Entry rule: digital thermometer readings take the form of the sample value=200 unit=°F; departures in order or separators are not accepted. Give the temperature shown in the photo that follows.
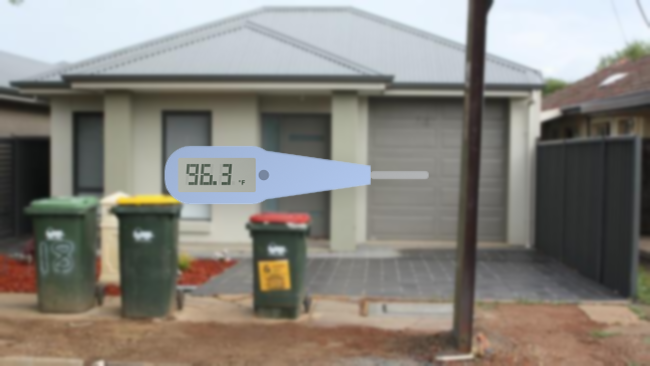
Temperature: value=96.3 unit=°F
